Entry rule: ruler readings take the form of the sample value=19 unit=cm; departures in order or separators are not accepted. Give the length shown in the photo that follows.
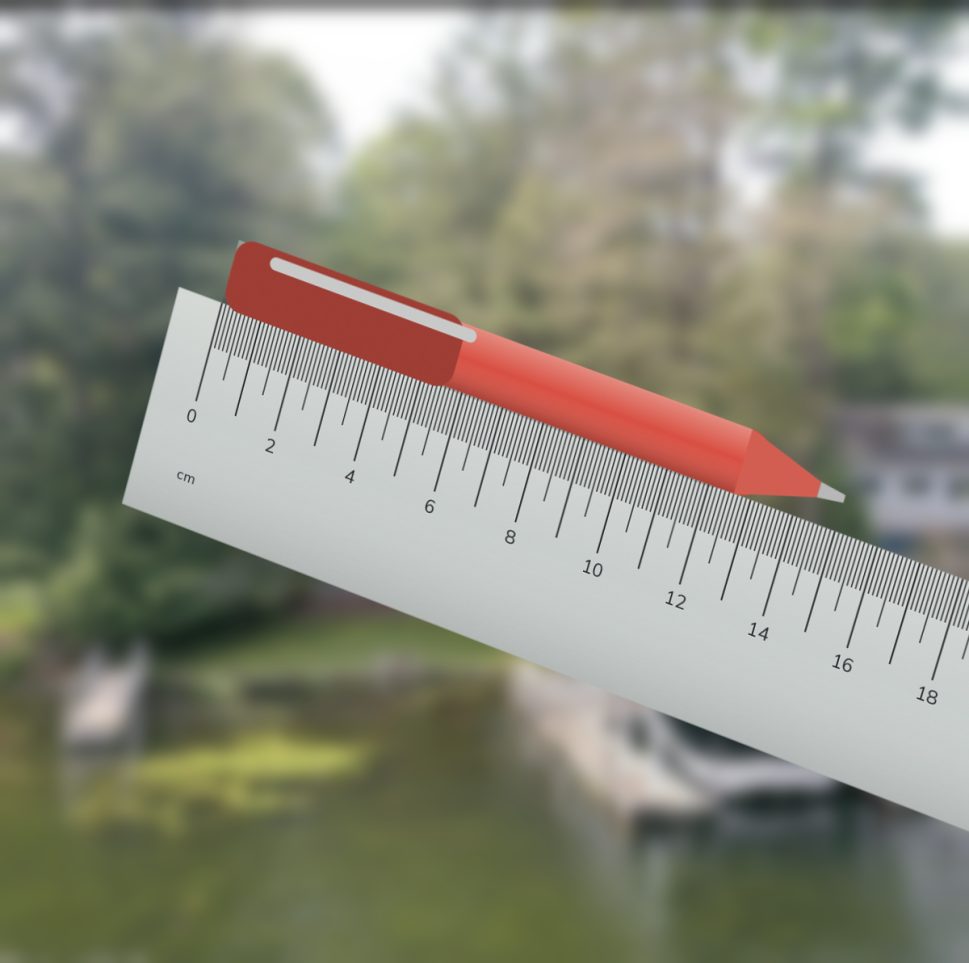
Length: value=15 unit=cm
